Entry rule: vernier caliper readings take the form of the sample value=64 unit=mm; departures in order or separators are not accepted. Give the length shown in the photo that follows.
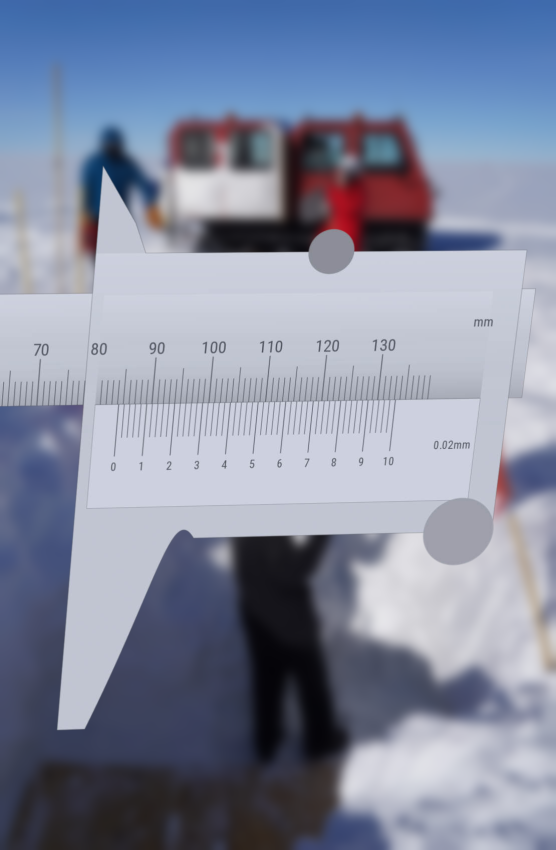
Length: value=84.2 unit=mm
